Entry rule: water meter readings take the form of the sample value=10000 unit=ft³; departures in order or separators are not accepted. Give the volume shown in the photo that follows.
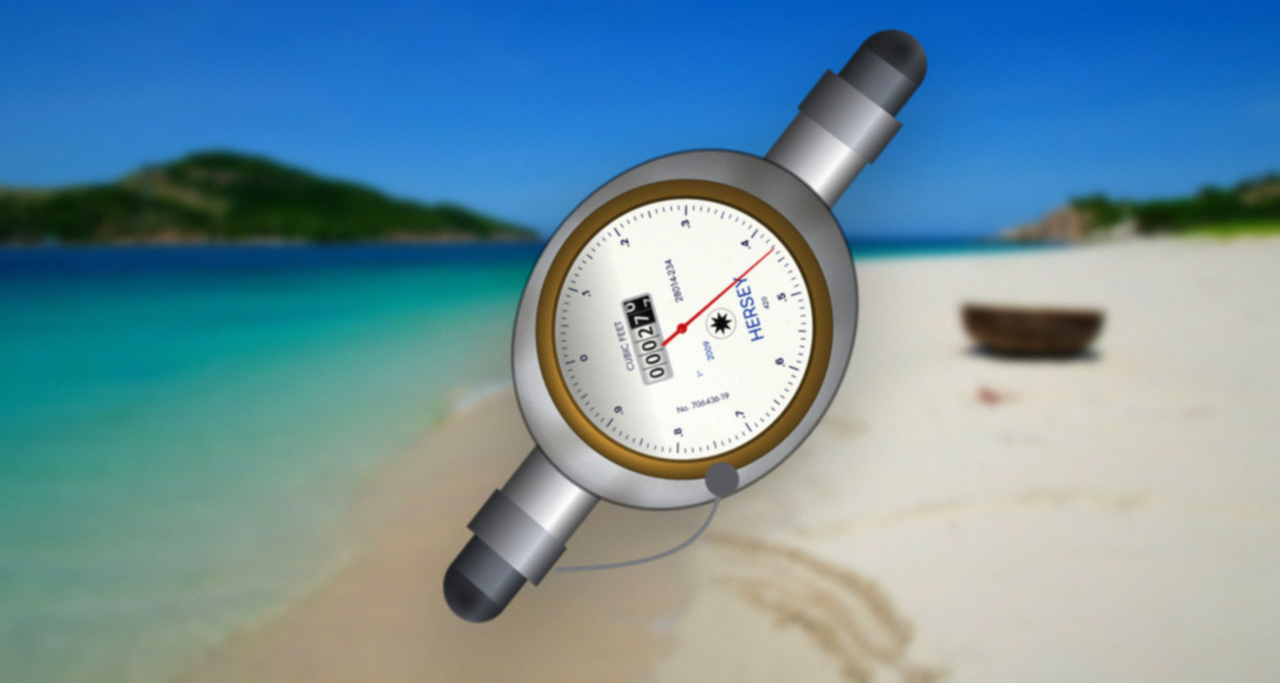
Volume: value=276.43 unit=ft³
